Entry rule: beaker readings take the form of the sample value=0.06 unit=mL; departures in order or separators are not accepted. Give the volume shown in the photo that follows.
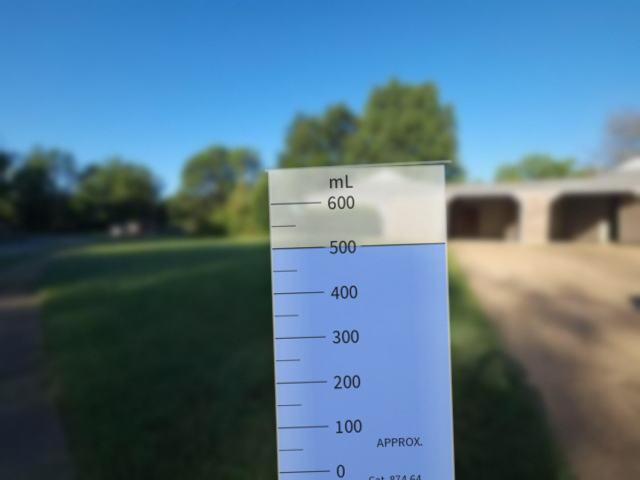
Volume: value=500 unit=mL
